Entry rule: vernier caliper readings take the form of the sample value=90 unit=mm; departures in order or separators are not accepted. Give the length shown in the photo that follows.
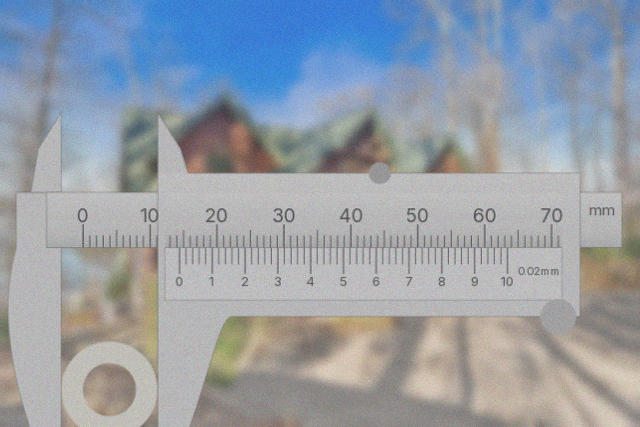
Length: value=14.4 unit=mm
